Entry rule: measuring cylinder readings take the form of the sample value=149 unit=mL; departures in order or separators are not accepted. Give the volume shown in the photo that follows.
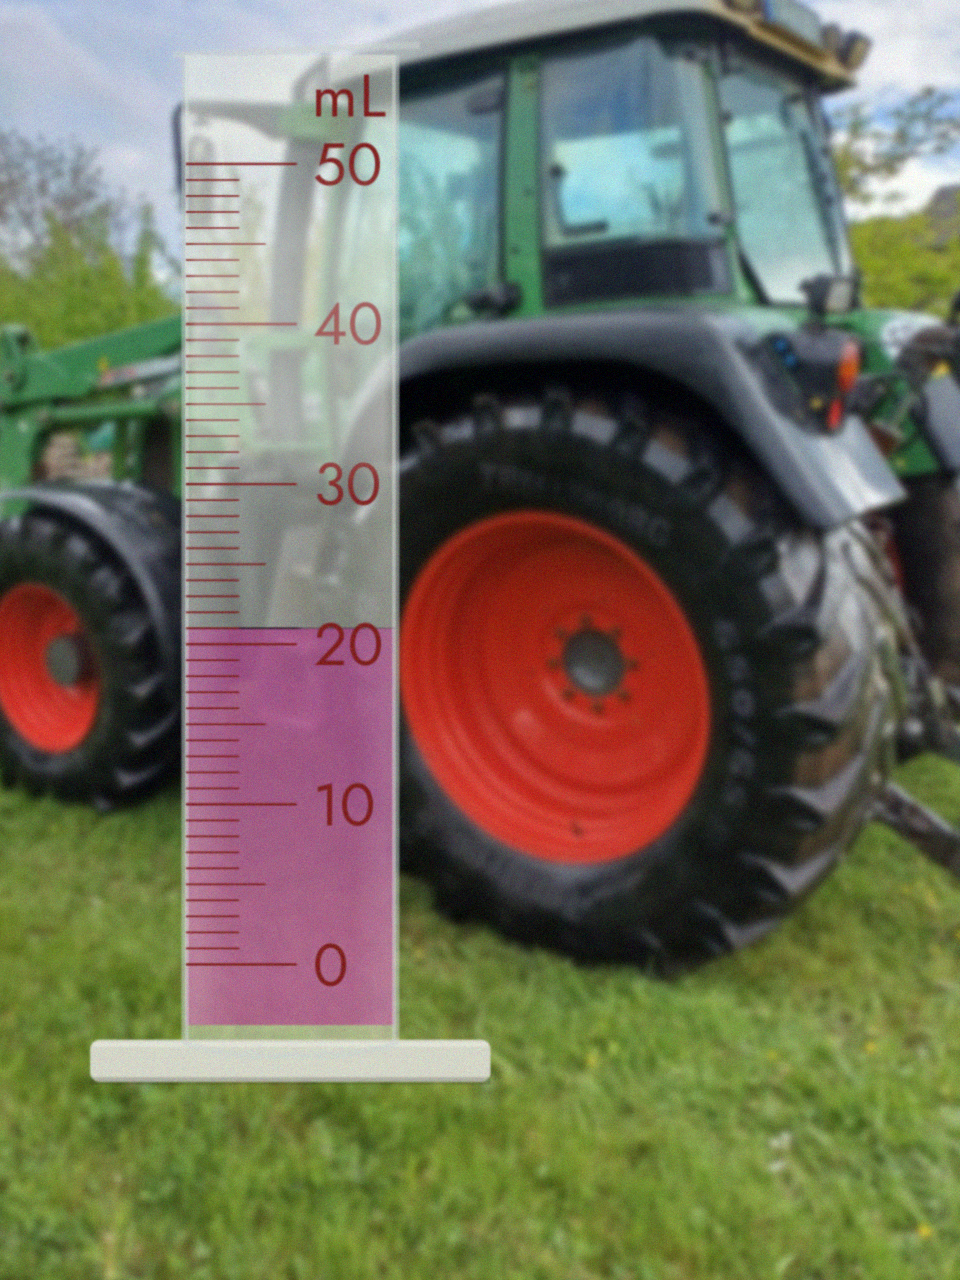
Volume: value=21 unit=mL
